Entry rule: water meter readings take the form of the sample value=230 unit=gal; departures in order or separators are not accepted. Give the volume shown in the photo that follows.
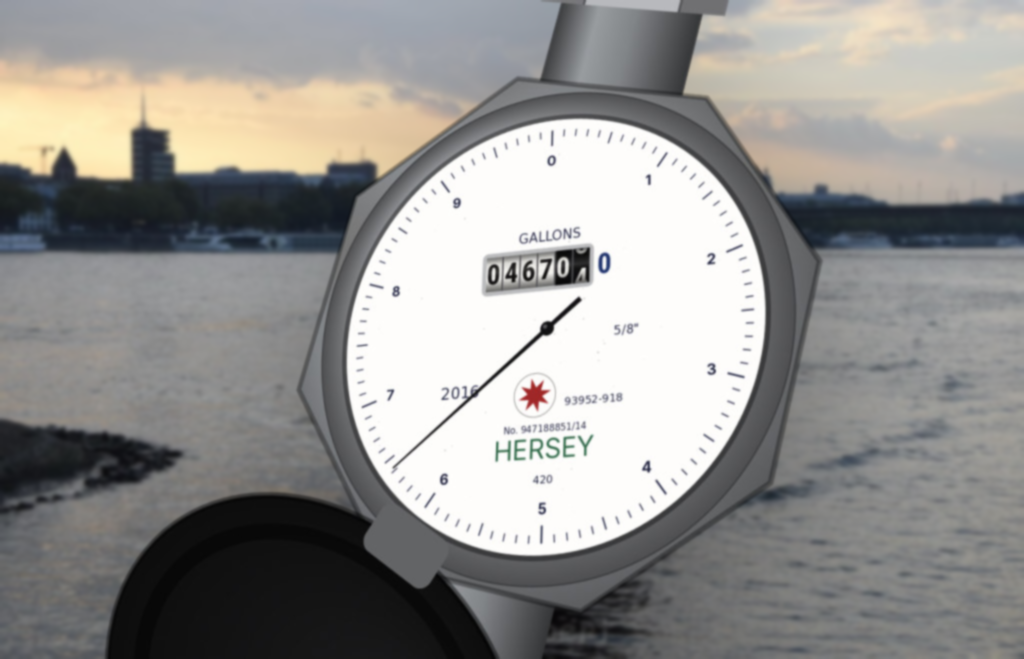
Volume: value=467036.4 unit=gal
